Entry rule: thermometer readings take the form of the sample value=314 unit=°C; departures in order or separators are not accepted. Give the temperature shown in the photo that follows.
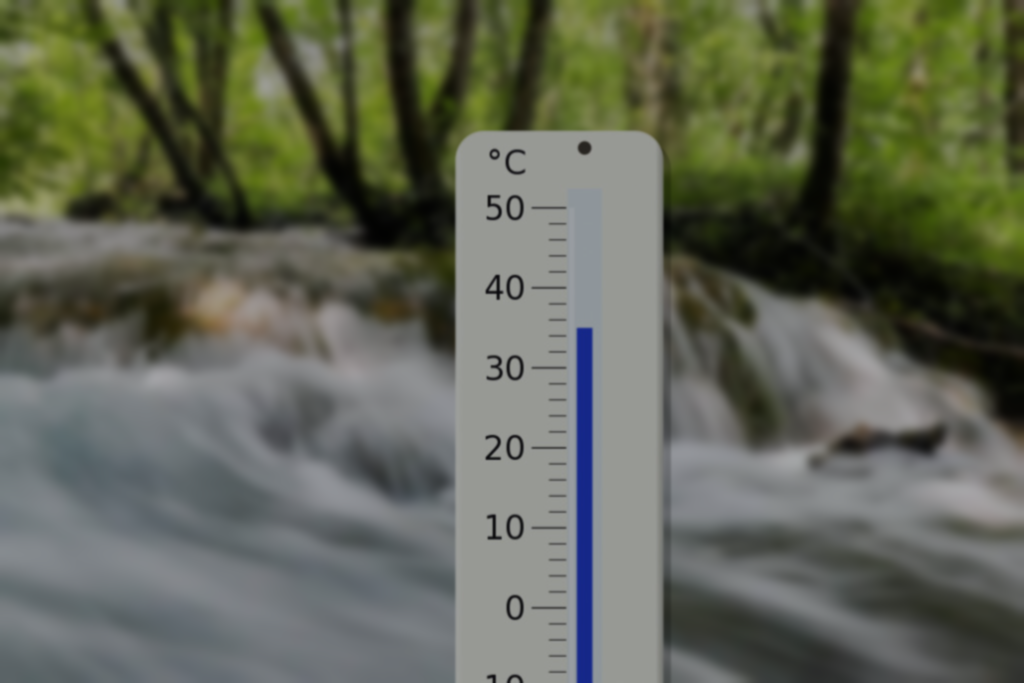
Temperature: value=35 unit=°C
